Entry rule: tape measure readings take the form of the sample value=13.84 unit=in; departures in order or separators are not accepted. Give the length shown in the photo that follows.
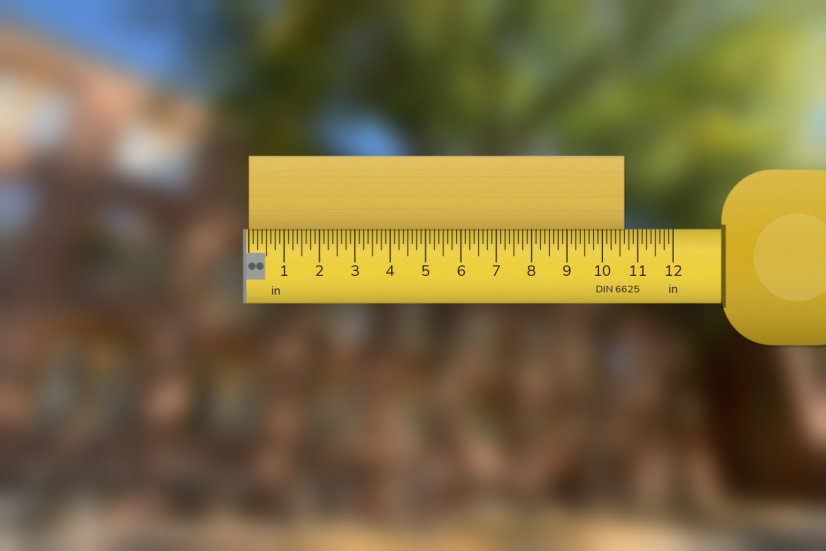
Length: value=10.625 unit=in
